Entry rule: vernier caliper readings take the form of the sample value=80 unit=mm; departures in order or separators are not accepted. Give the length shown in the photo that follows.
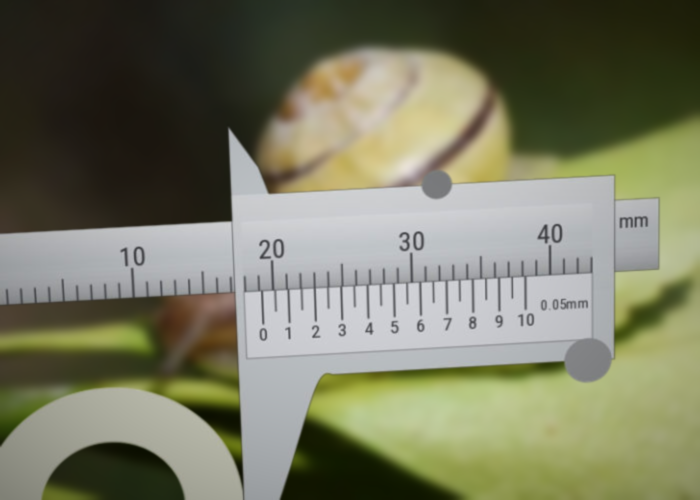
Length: value=19.2 unit=mm
